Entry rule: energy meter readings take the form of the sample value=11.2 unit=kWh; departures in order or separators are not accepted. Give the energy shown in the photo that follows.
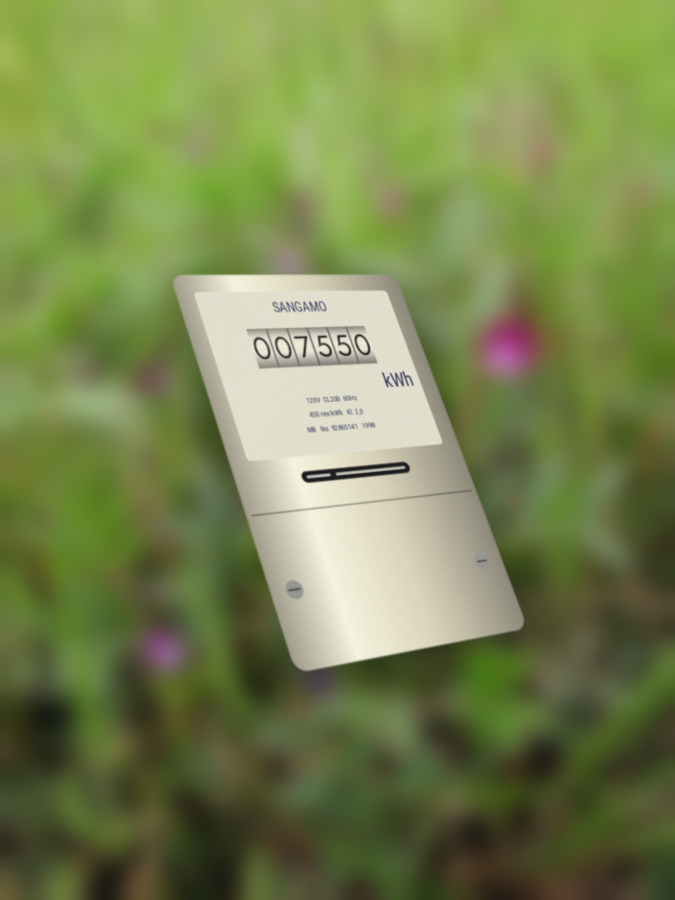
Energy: value=7550 unit=kWh
